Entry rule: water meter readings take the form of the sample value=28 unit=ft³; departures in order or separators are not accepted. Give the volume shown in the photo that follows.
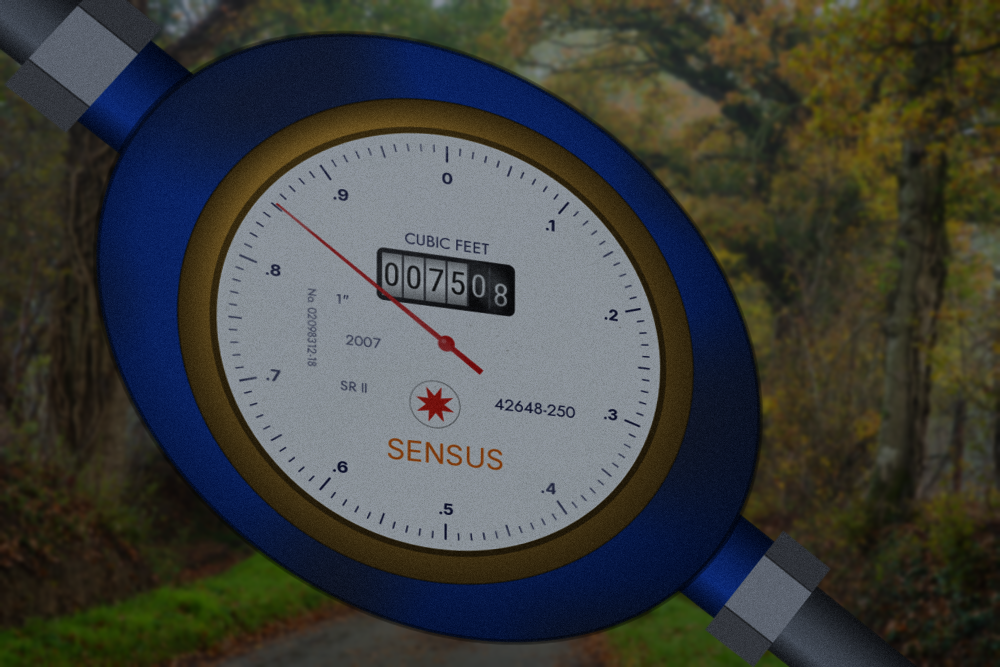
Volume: value=7507.85 unit=ft³
